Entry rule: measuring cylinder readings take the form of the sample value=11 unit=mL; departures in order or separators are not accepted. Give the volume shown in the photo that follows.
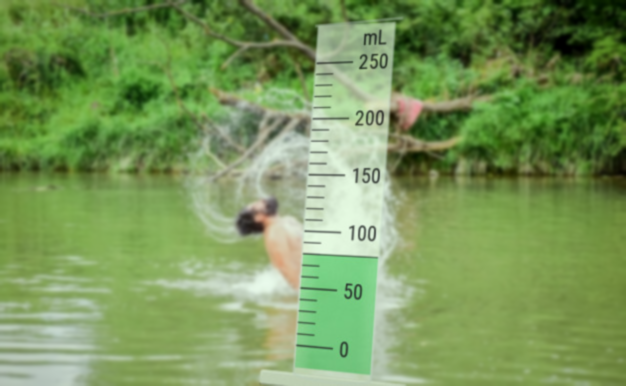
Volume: value=80 unit=mL
